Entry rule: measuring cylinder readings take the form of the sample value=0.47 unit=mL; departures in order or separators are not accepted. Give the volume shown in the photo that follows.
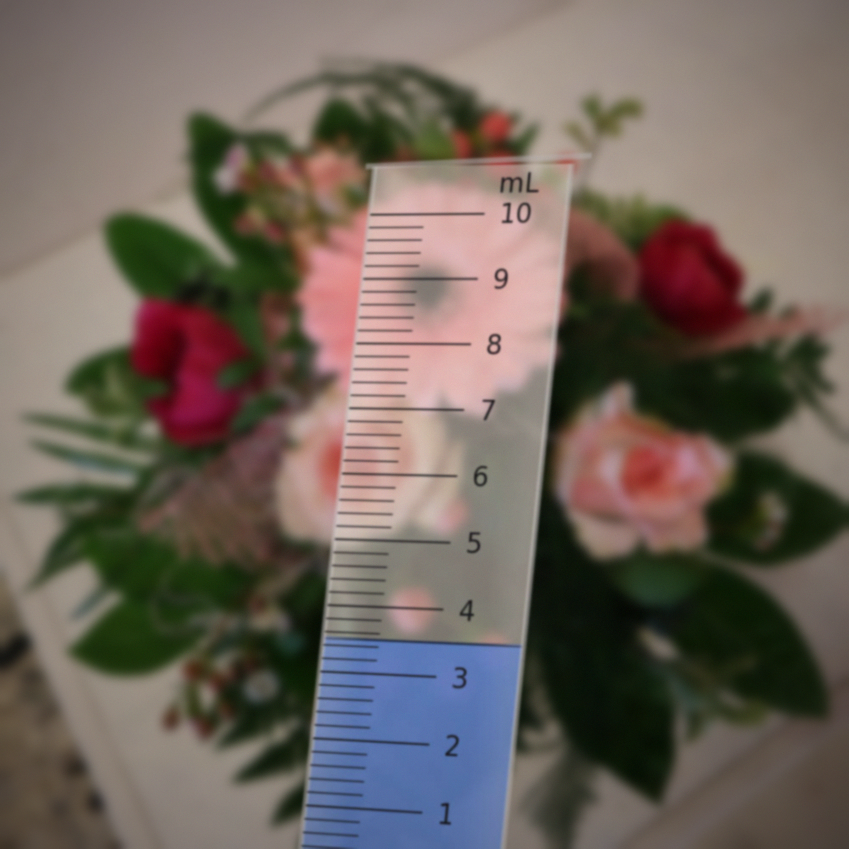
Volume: value=3.5 unit=mL
